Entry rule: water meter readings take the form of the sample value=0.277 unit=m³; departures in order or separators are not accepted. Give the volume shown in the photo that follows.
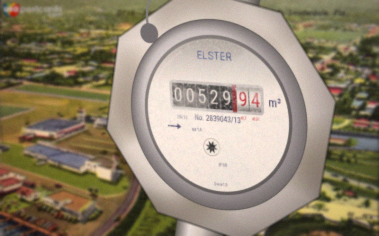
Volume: value=529.94 unit=m³
